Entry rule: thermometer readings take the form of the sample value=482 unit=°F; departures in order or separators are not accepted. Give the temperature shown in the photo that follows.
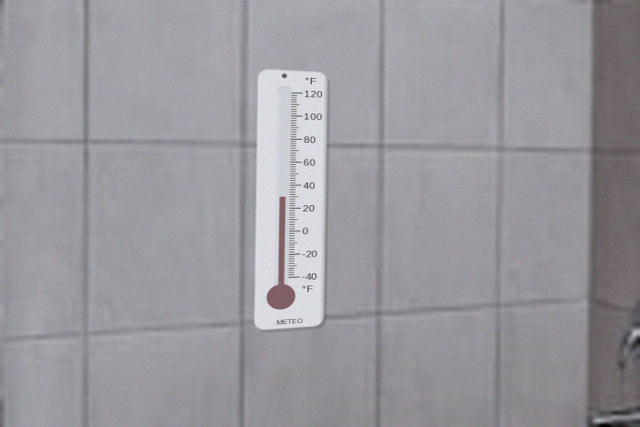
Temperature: value=30 unit=°F
